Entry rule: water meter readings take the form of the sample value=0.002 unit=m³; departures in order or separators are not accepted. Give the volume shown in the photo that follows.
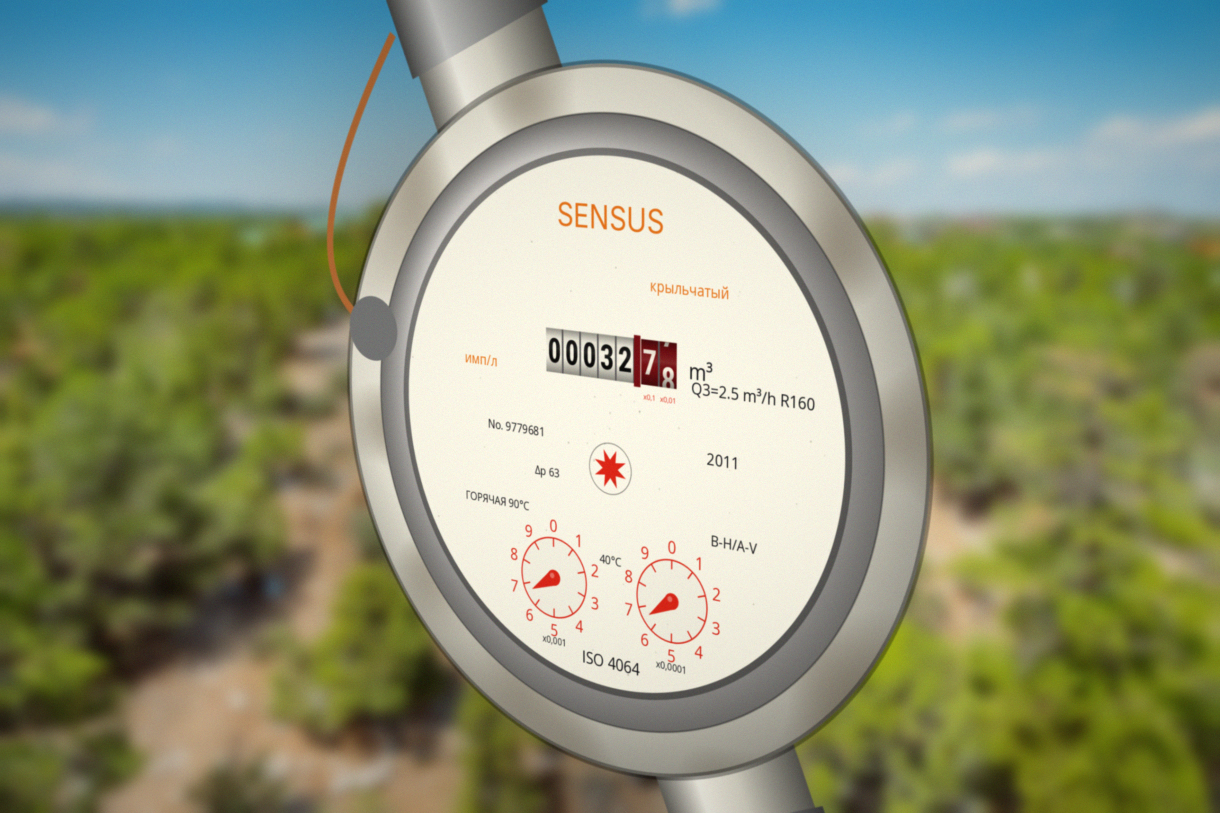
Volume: value=32.7766 unit=m³
